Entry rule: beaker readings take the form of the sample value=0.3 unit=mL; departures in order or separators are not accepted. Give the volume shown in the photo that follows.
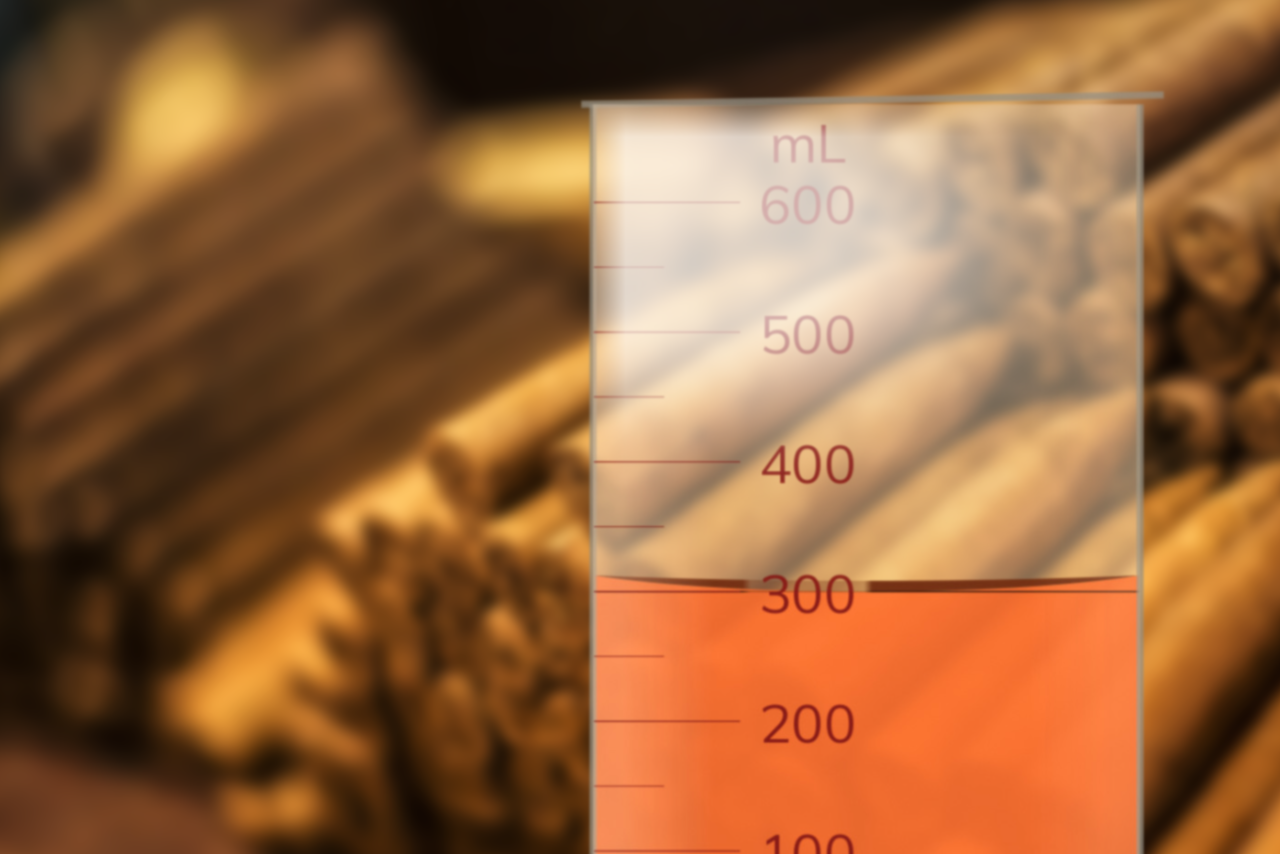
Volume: value=300 unit=mL
